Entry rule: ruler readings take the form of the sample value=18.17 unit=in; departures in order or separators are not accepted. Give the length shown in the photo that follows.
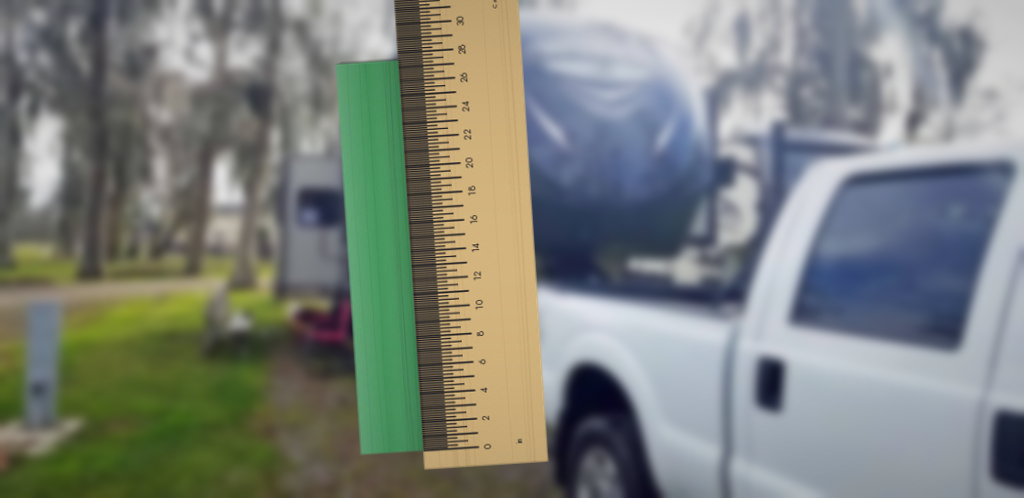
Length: value=27.5 unit=in
